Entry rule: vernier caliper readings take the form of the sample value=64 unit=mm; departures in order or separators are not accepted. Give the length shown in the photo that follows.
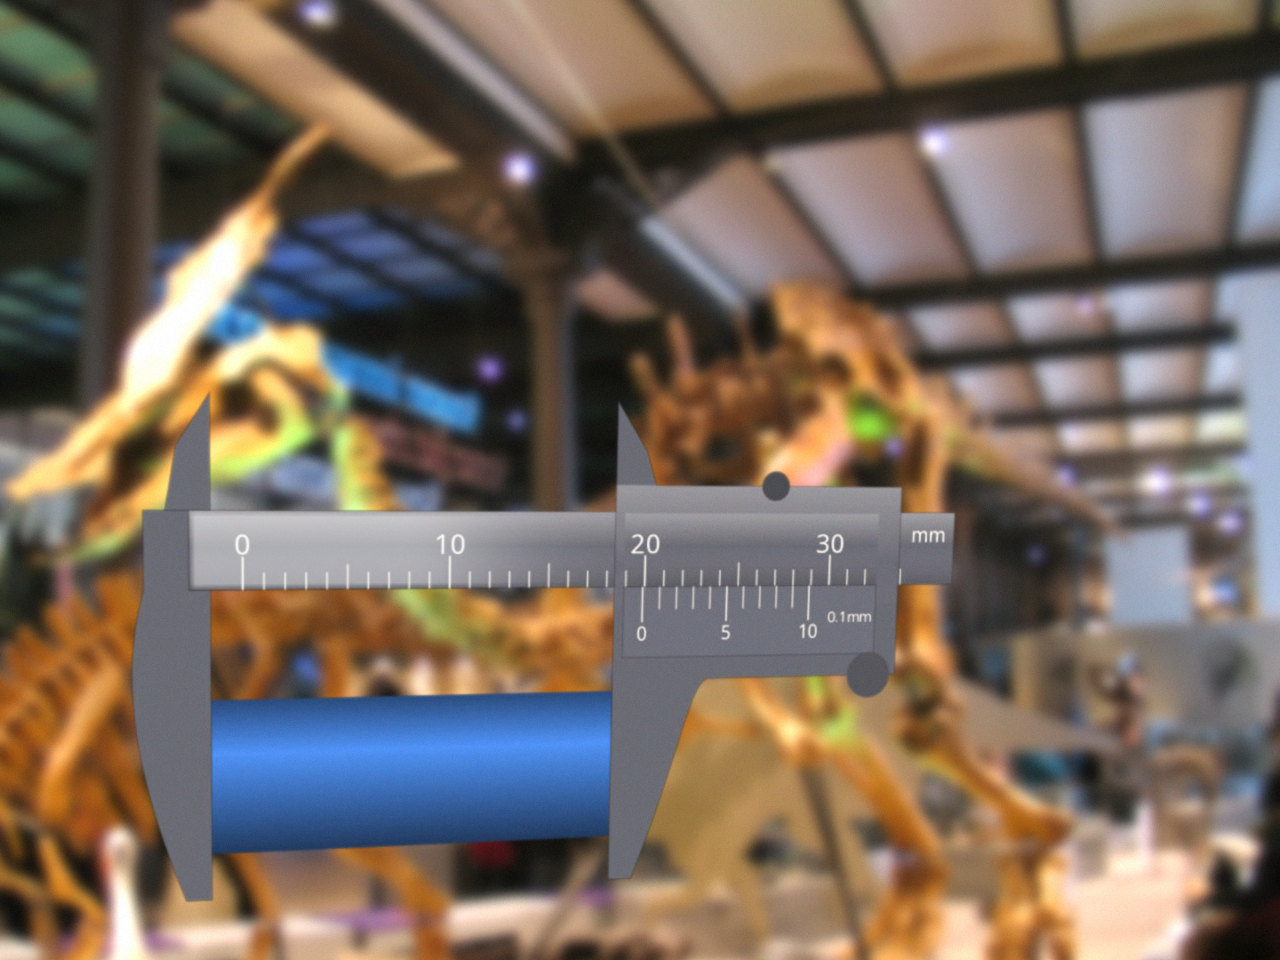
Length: value=19.9 unit=mm
